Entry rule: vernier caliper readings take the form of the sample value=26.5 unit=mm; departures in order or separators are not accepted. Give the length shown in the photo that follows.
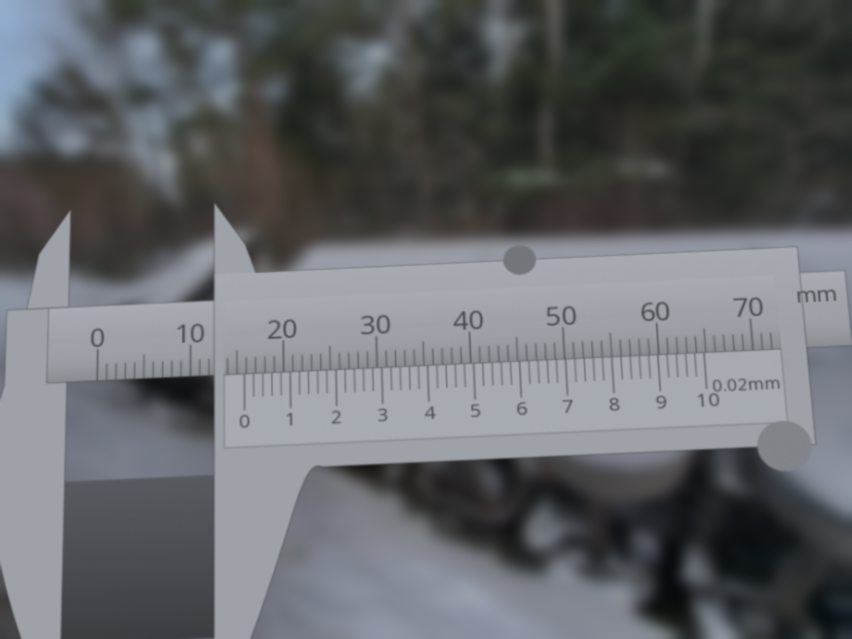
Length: value=15.8 unit=mm
